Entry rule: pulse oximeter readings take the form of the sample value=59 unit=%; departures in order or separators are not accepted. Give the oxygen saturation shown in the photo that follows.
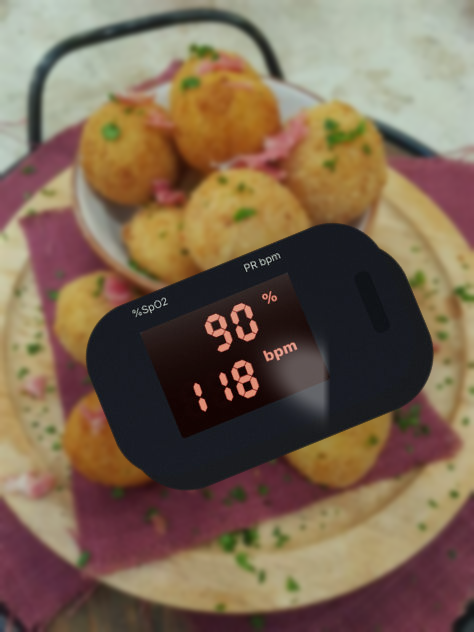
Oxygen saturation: value=90 unit=%
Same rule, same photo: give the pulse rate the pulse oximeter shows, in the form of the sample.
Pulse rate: value=118 unit=bpm
